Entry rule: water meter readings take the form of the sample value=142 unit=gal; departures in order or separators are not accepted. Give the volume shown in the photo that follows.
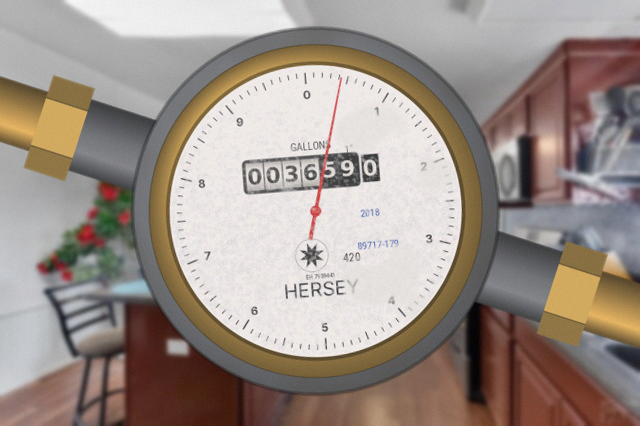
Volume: value=36590.4 unit=gal
